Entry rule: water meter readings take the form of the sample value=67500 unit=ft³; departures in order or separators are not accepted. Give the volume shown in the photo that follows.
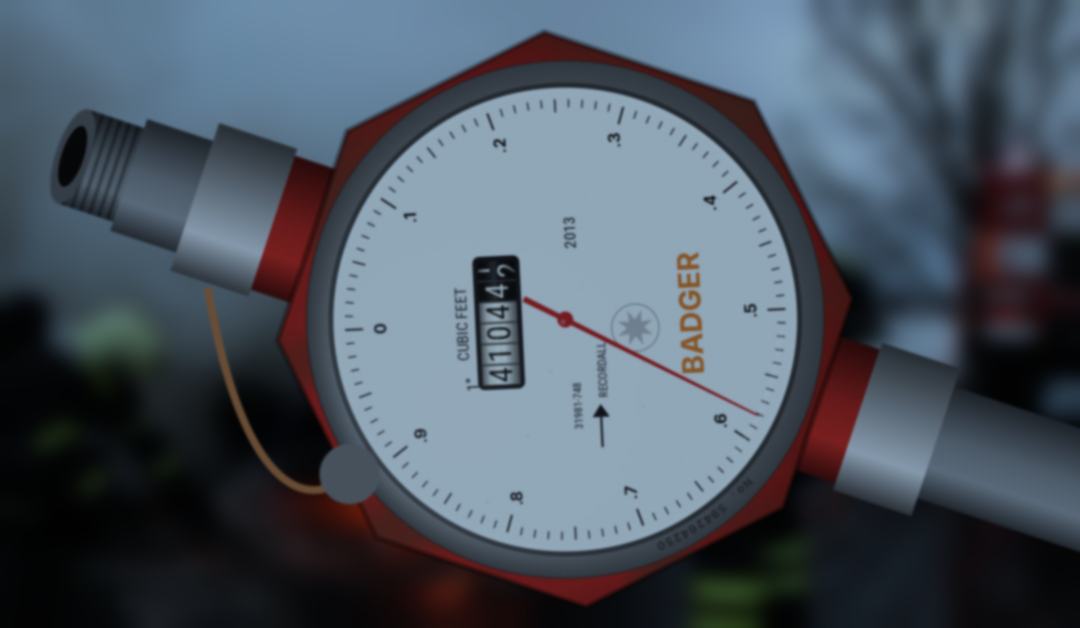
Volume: value=410441.58 unit=ft³
